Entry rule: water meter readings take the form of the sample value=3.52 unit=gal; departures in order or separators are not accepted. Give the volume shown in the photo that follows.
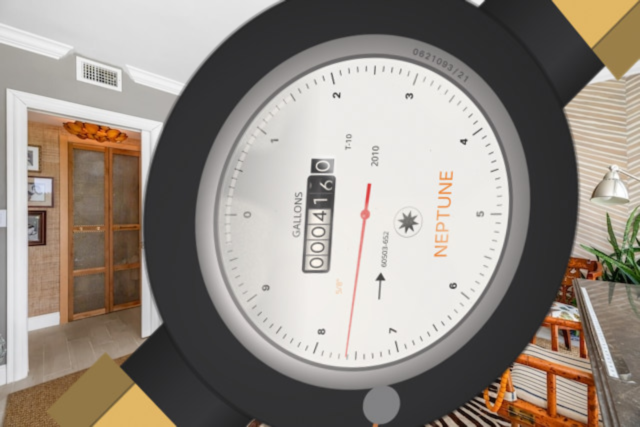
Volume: value=4157.6 unit=gal
